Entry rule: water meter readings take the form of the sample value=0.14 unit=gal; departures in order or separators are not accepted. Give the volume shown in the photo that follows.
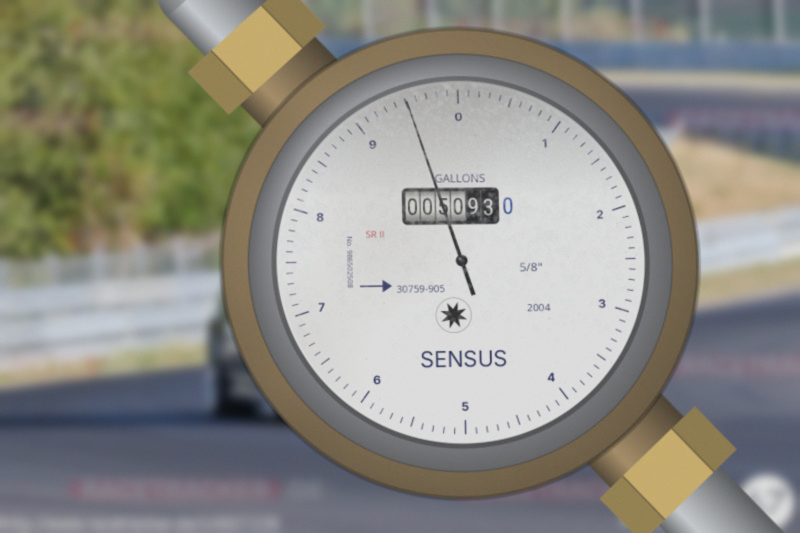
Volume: value=50929.5 unit=gal
